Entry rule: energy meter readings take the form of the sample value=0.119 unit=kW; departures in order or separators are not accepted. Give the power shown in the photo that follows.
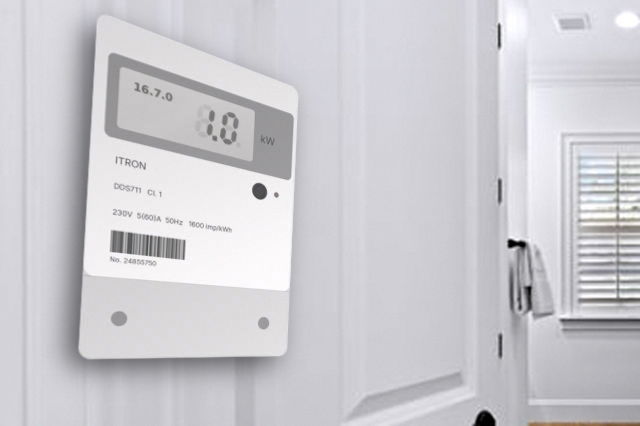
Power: value=1.0 unit=kW
